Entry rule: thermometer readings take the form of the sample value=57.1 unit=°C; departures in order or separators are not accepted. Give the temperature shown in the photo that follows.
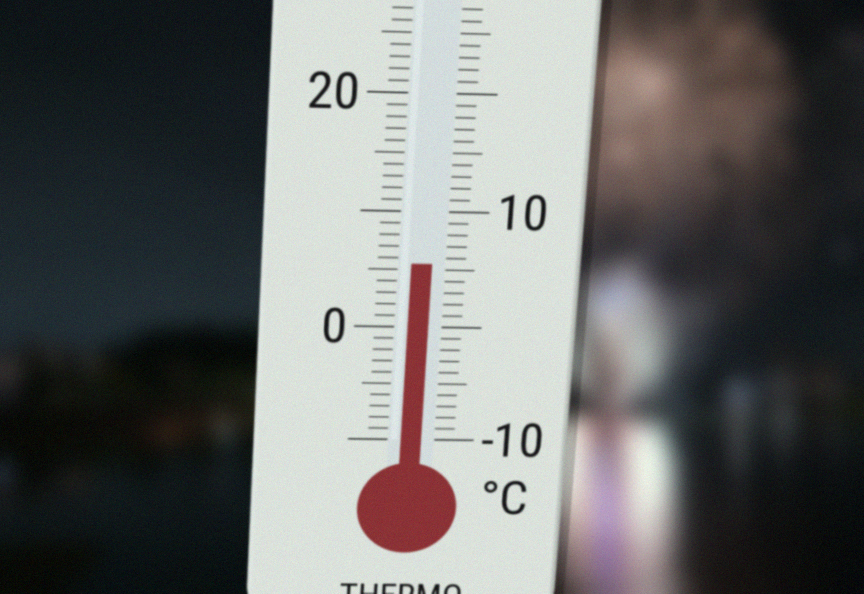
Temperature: value=5.5 unit=°C
